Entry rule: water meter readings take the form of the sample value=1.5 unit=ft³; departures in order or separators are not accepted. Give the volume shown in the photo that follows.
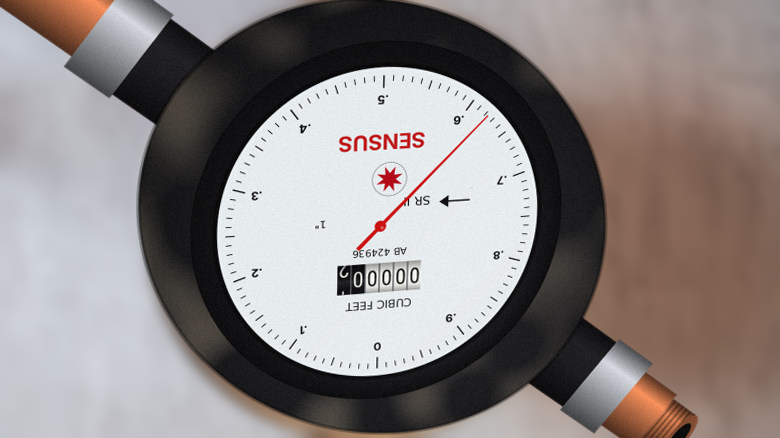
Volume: value=1.62 unit=ft³
